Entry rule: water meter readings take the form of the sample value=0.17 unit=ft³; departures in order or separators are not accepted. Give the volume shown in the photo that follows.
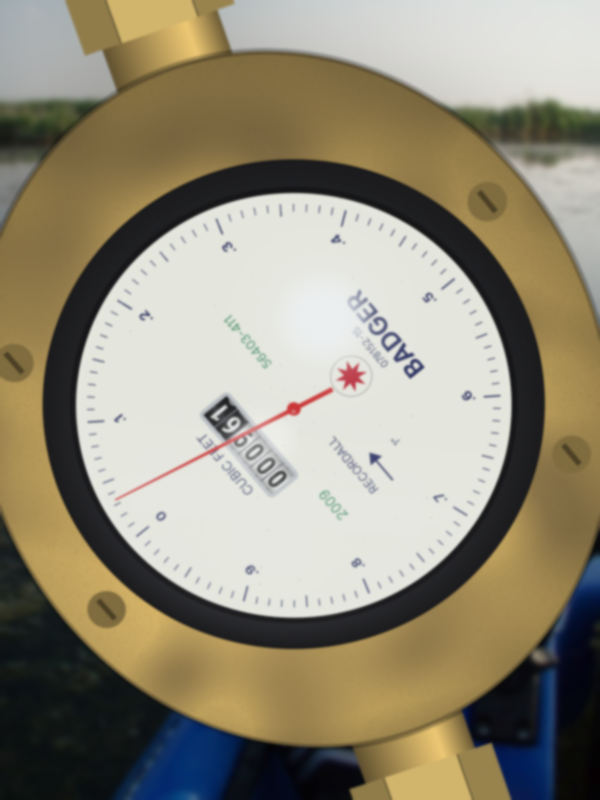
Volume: value=961.03 unit=ft³
